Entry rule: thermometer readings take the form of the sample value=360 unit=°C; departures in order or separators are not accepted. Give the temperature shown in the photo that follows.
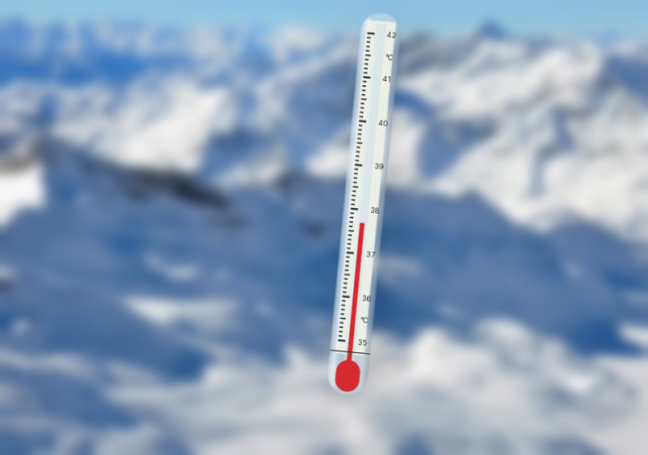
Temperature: value=37.7 unit=°C
